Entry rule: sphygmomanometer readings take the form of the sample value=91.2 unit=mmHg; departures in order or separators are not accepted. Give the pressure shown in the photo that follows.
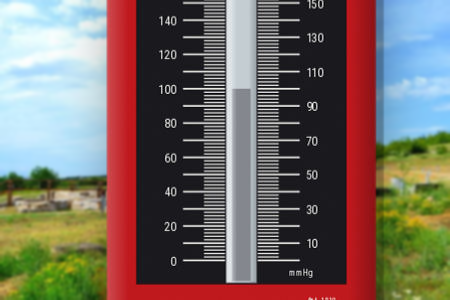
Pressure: value=100 unit=mmHg
